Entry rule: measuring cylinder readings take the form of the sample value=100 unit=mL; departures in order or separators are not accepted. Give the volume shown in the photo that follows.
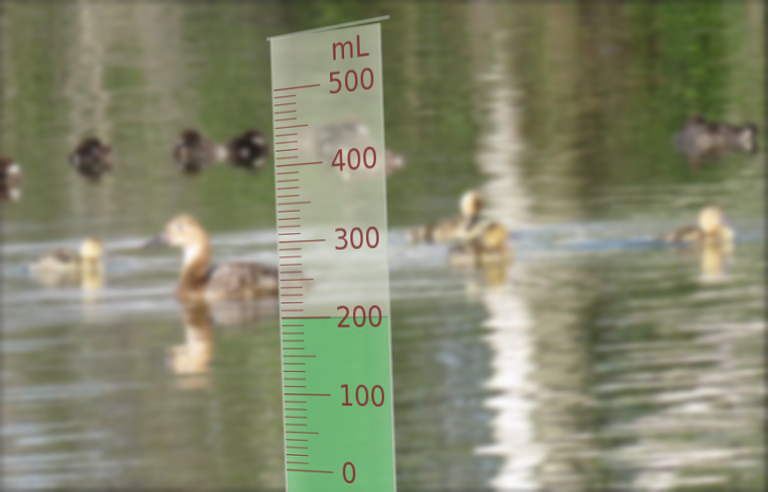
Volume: value=200 unit=mL
